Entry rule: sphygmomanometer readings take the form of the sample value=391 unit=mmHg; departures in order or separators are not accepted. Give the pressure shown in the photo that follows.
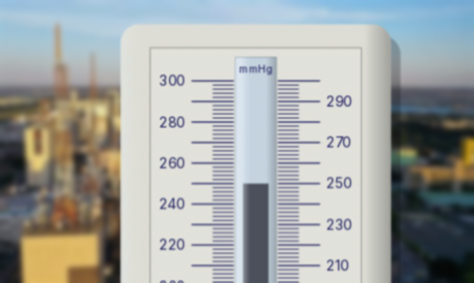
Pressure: value=250 unit=mmHg
